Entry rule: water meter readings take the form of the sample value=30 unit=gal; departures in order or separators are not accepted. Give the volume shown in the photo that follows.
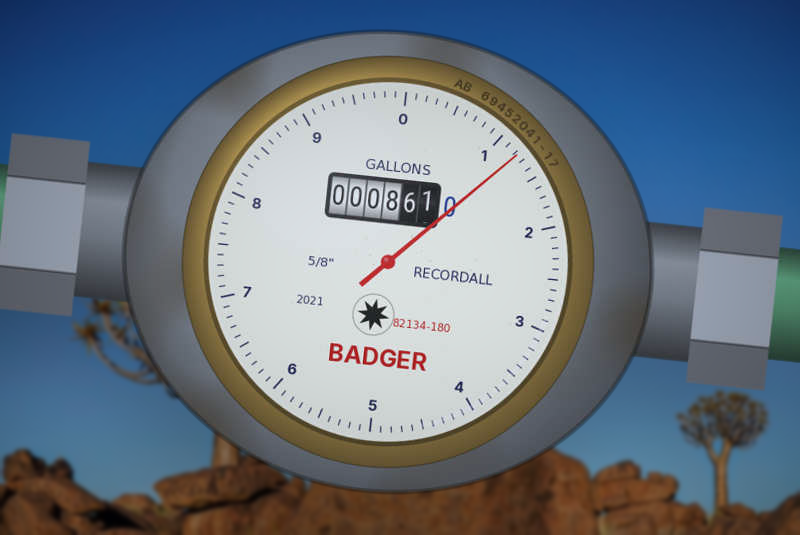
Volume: value=8611.2 unit=gal
